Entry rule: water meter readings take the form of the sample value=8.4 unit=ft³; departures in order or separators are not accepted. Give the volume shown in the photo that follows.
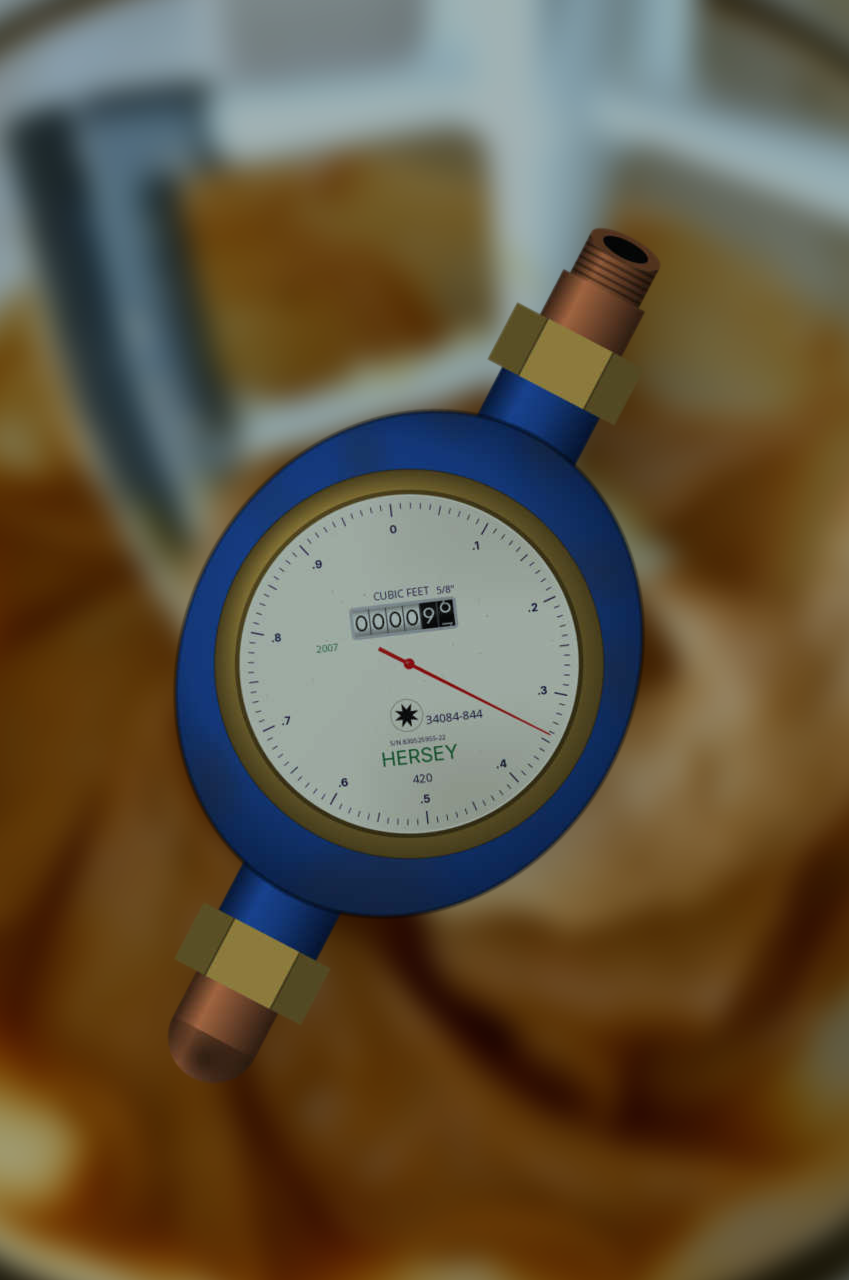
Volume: value=96.34 unit=ft³
